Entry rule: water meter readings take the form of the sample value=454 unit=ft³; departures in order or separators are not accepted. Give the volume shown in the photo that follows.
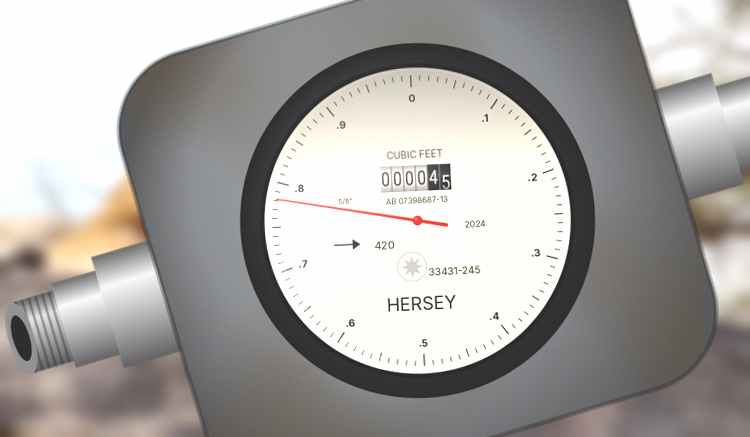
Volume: value=44.78 unit=ft³
